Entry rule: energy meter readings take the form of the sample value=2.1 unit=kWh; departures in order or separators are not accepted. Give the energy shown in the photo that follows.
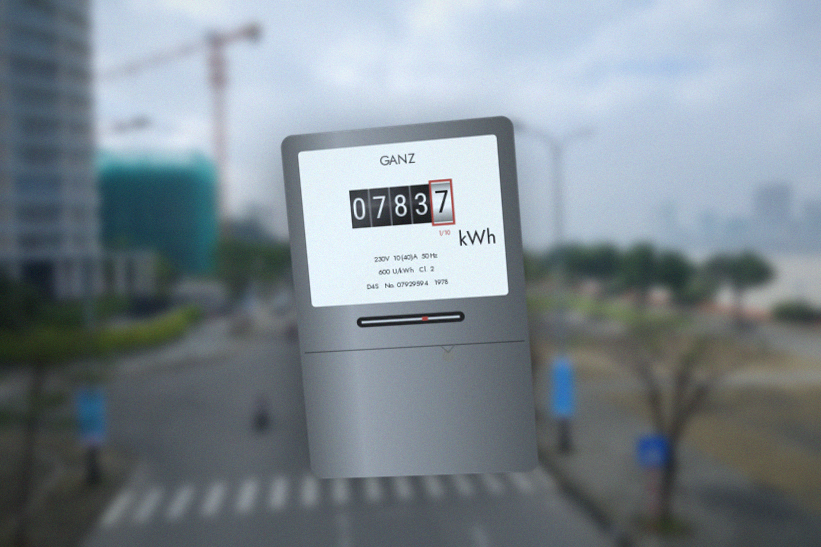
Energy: value=783.7 unit=kWh
